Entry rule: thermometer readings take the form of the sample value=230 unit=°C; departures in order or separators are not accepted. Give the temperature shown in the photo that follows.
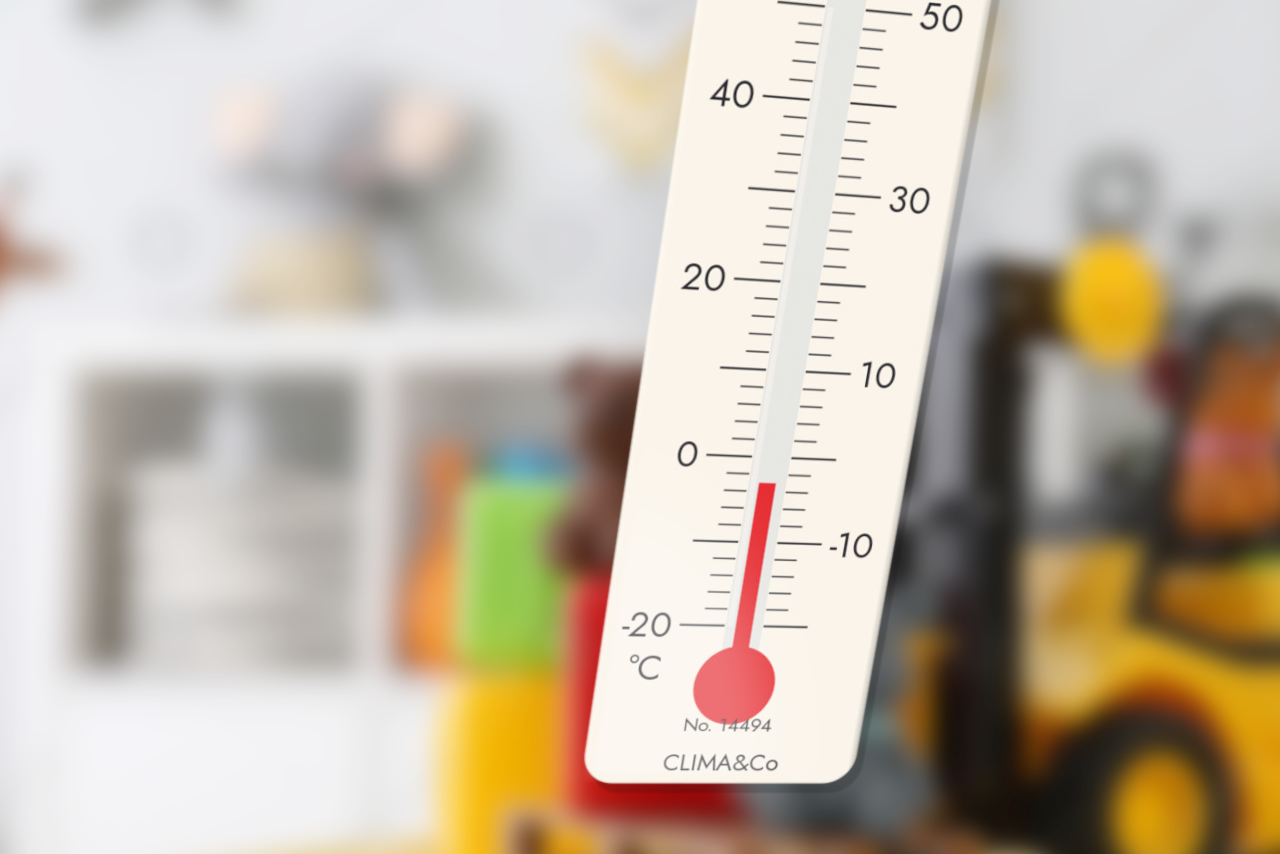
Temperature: value=-3 unit=°C
